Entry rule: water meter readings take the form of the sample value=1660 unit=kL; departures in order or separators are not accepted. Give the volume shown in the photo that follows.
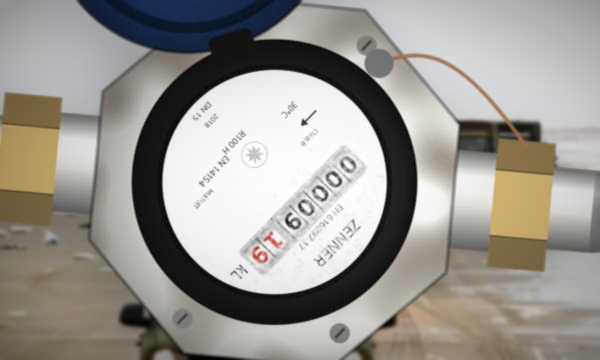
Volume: value=9.19 unit=kL
